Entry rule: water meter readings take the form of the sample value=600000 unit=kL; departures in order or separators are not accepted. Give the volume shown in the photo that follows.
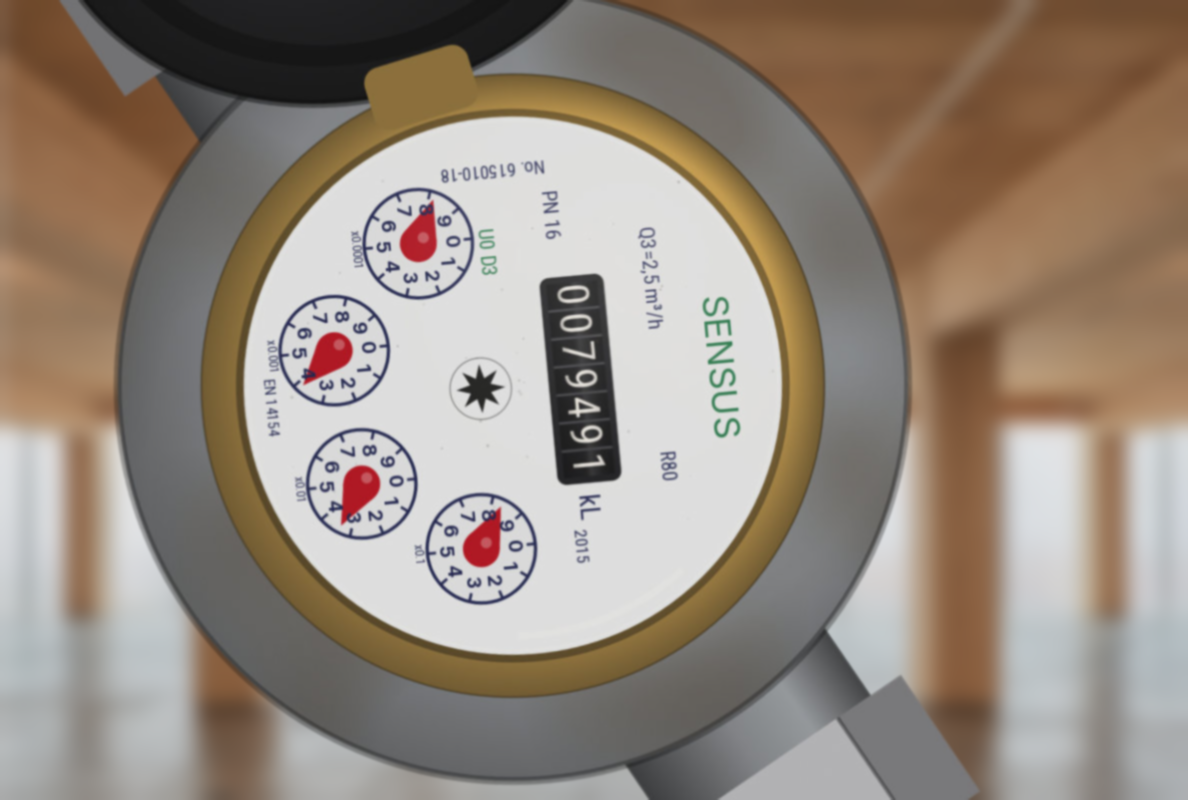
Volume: value=79491.8338 unit=kL
